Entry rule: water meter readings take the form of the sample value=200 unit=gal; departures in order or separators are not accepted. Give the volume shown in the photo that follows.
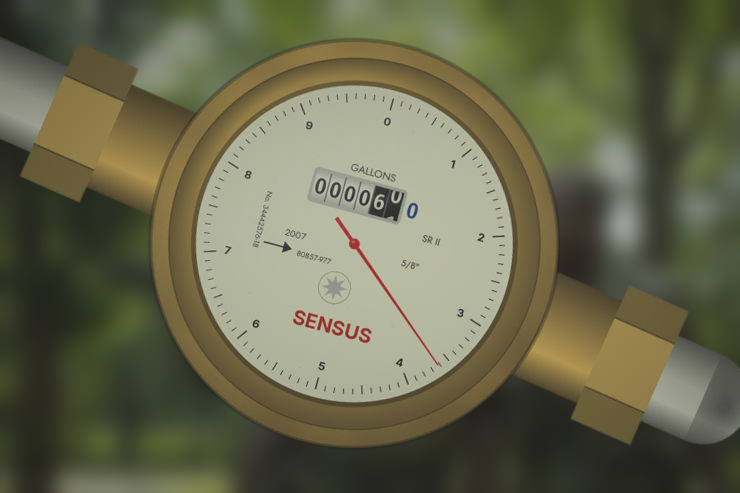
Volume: value=603.6 unit=gal
